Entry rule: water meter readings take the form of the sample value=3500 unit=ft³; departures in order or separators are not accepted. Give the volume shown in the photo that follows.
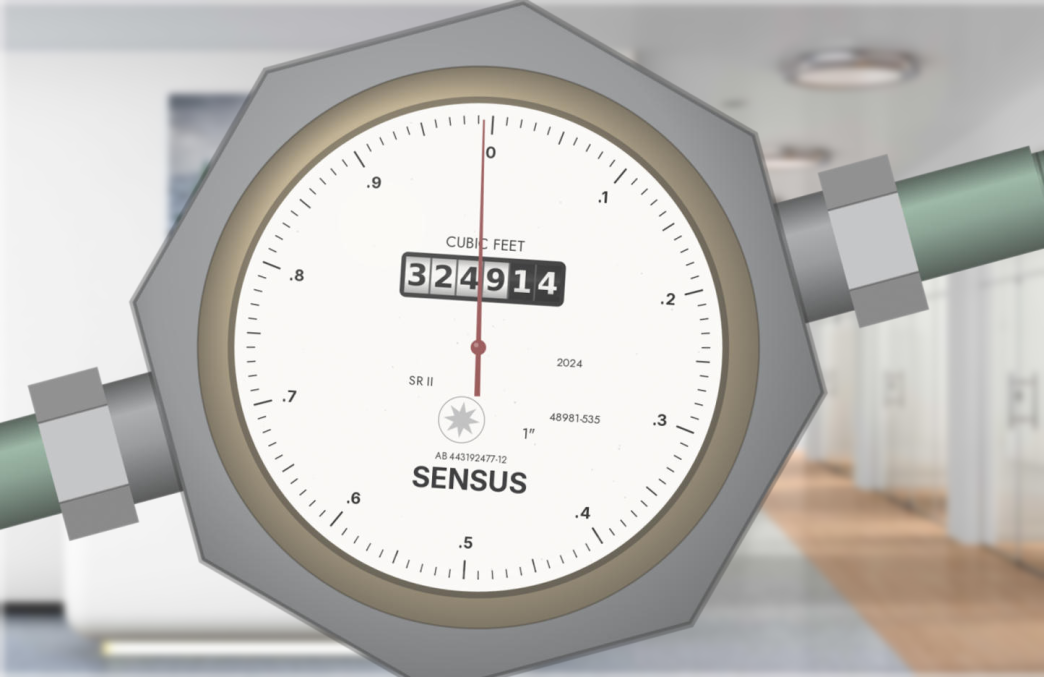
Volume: value=324913.99 unit=ft³
